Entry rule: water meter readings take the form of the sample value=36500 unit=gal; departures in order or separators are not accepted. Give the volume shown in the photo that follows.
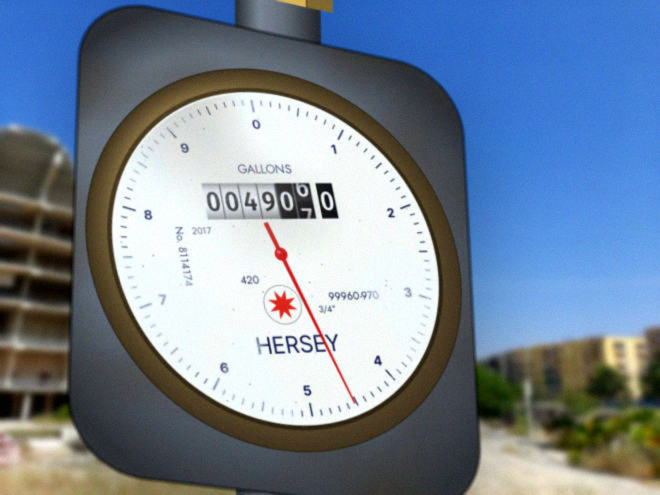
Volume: value=49064.5 unit=gal
